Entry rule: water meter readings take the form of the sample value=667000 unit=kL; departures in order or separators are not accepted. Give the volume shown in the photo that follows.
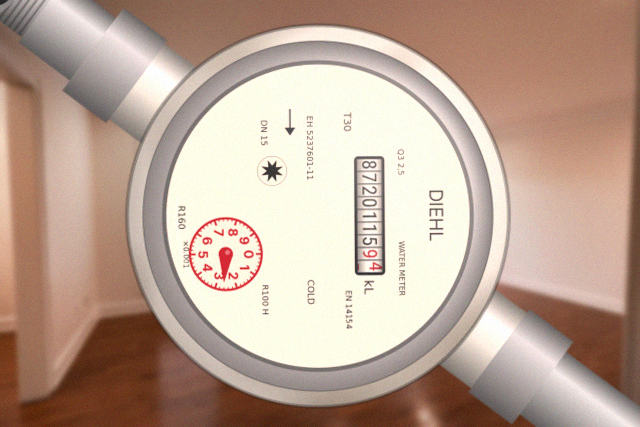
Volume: value=8720115.942 unit=kL
